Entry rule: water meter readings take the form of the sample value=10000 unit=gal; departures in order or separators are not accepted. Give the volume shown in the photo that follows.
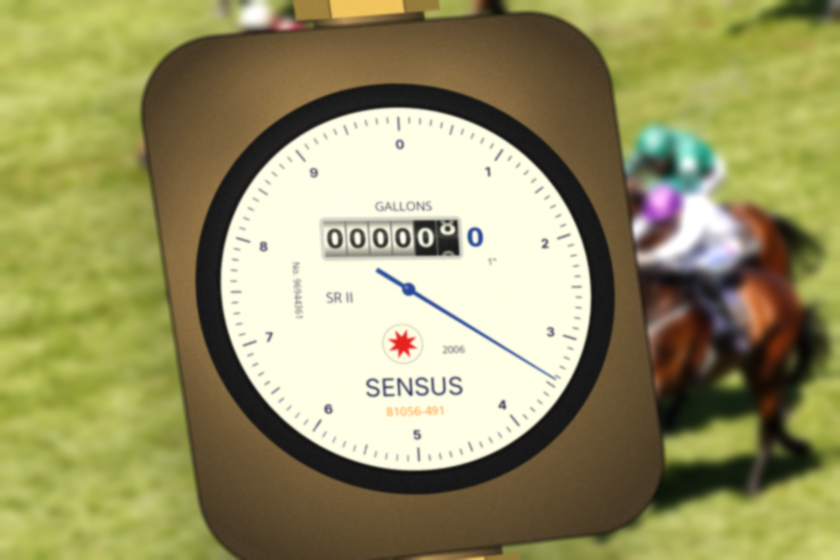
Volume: value=83.4 unit=gal
